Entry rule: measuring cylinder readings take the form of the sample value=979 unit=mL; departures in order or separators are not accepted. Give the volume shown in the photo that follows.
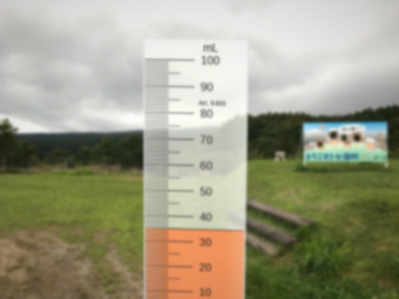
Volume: value=35 unit=mL
